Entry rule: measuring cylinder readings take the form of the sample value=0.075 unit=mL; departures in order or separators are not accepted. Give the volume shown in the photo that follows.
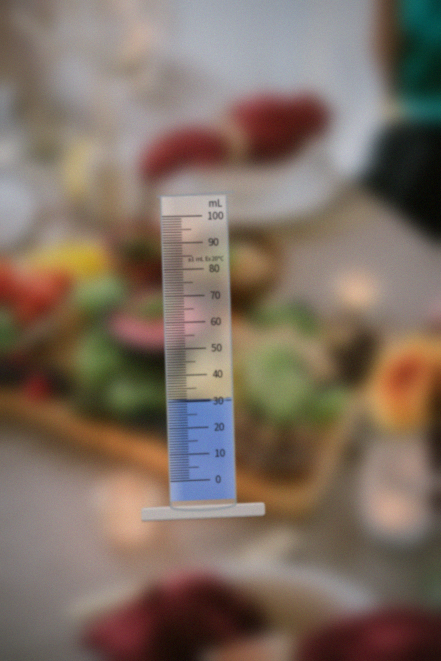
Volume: value=30 unit=mL
